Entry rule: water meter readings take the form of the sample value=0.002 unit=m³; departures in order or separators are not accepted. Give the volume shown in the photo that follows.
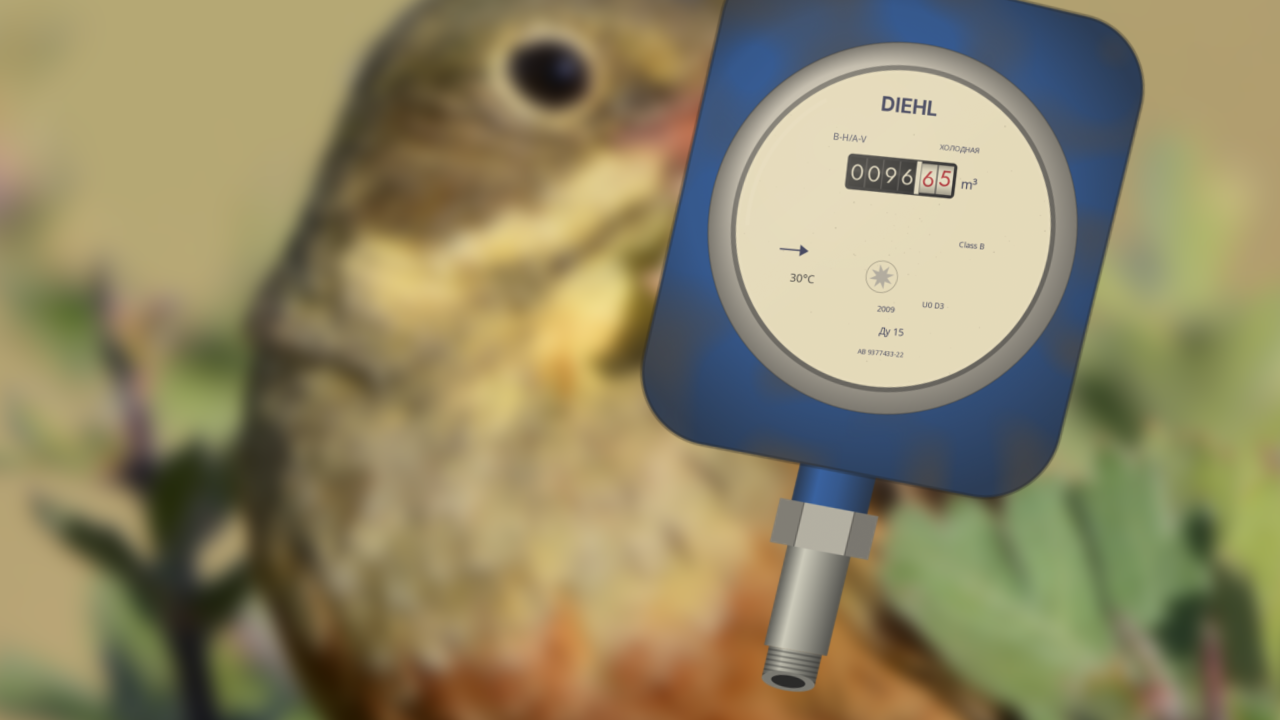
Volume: value=96.65 unit=m³
